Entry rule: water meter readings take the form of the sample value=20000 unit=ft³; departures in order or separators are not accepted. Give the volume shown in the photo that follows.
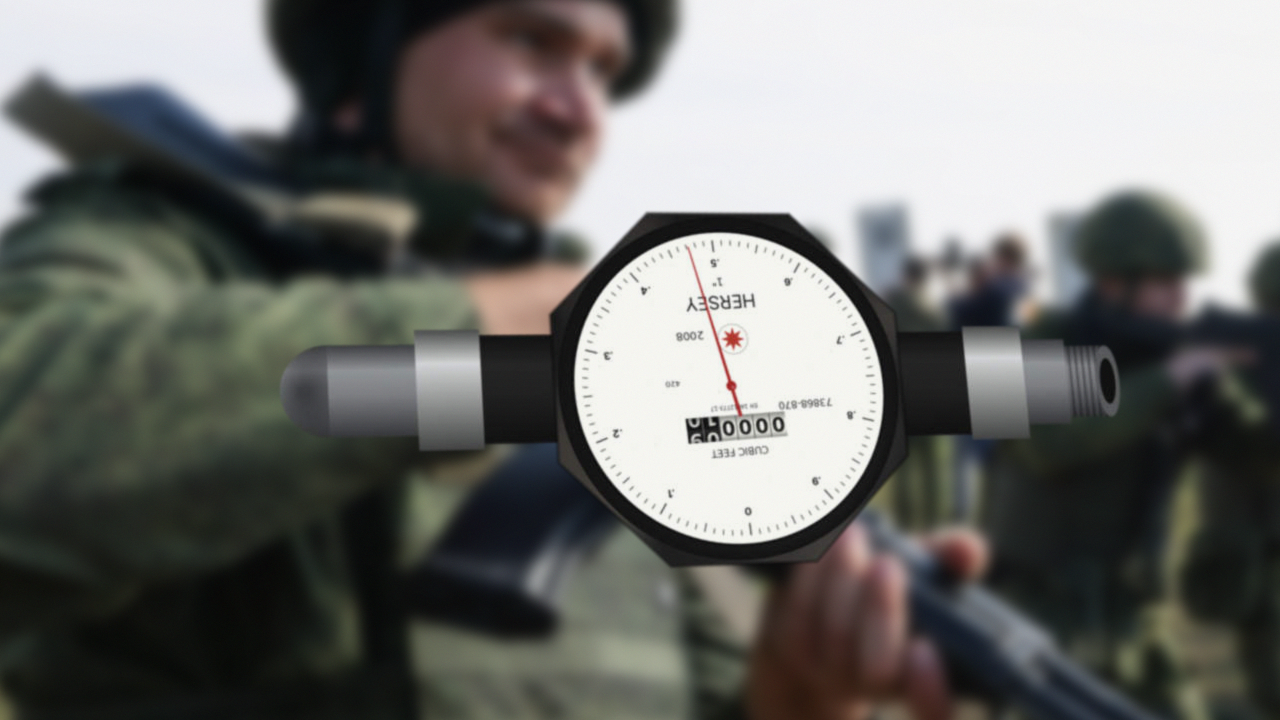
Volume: value=9.47 unit=ft³
